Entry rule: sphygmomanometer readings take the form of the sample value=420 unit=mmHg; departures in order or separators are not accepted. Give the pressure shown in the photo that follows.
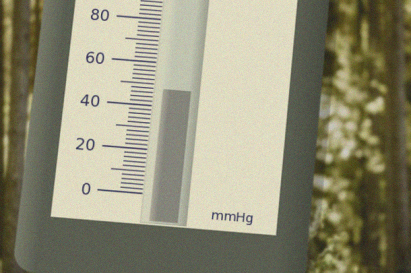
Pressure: value=48 unit=mmHg
